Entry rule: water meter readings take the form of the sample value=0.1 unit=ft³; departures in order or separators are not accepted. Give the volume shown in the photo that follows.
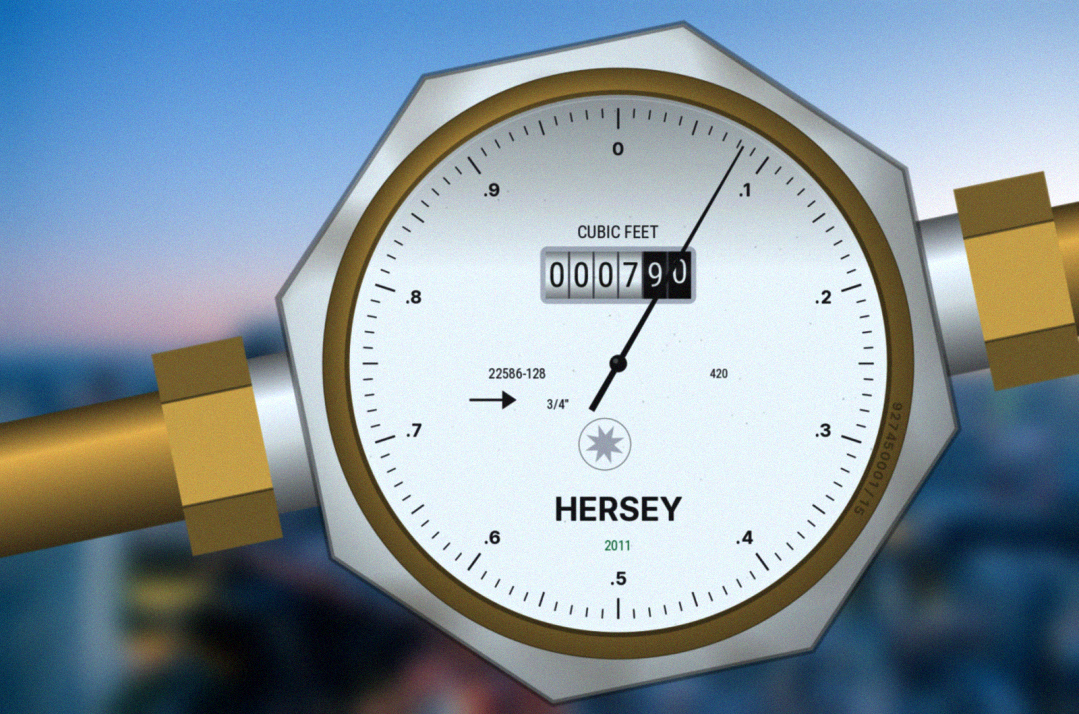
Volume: value=790.08 unit=ft³
